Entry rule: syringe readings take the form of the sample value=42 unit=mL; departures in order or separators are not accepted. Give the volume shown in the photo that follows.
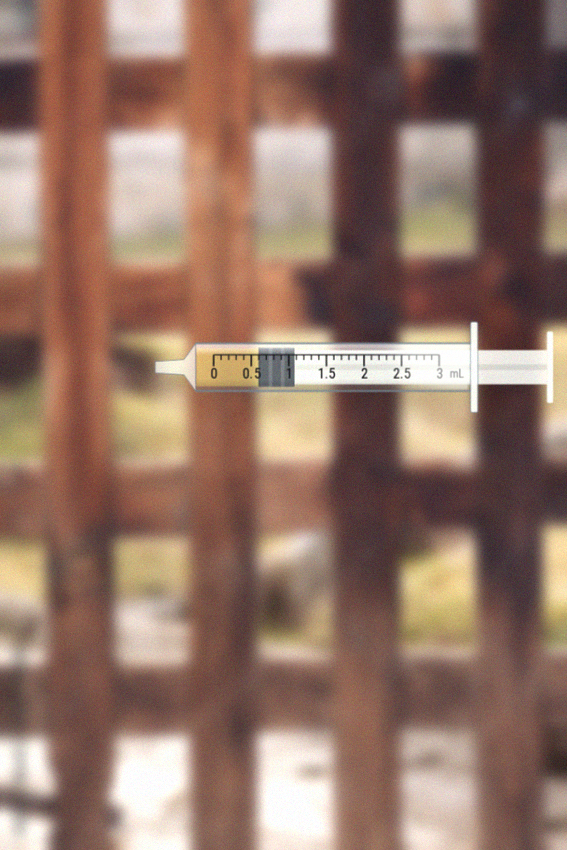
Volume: value=0.6 unit=mL
